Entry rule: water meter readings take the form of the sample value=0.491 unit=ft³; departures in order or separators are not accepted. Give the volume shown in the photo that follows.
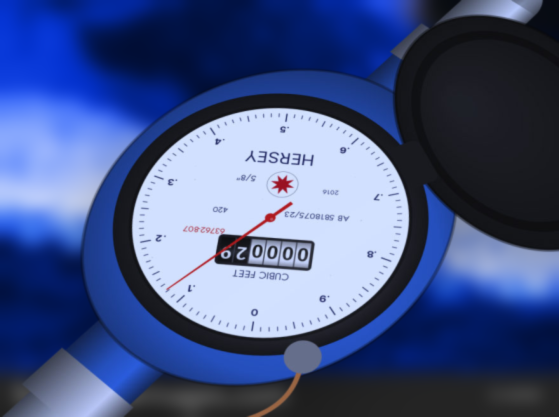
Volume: value=29.12 unit=ft³
